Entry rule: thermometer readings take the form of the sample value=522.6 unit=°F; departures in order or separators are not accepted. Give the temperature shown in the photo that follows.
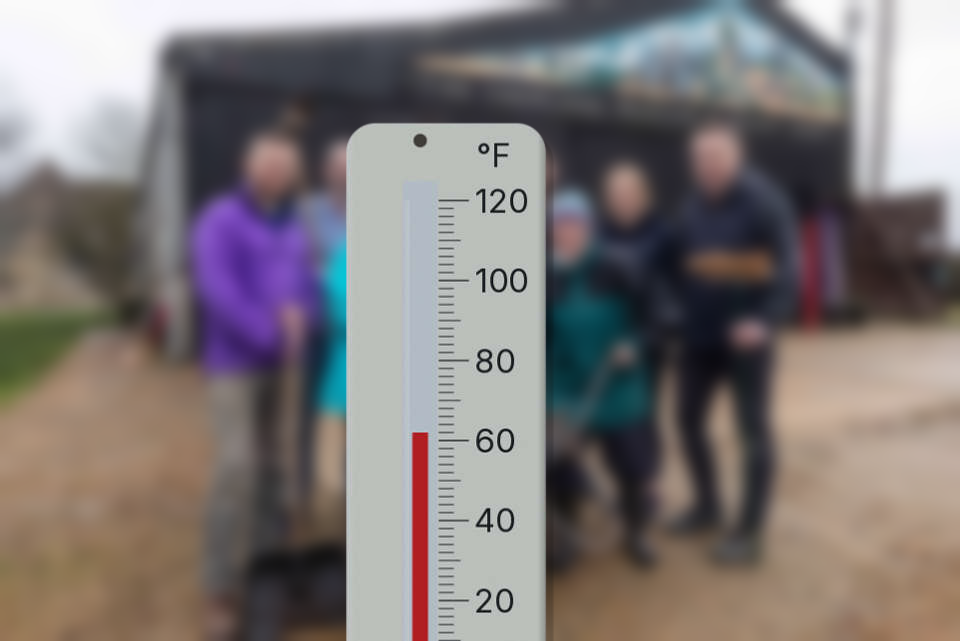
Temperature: value=62 unit=°F
